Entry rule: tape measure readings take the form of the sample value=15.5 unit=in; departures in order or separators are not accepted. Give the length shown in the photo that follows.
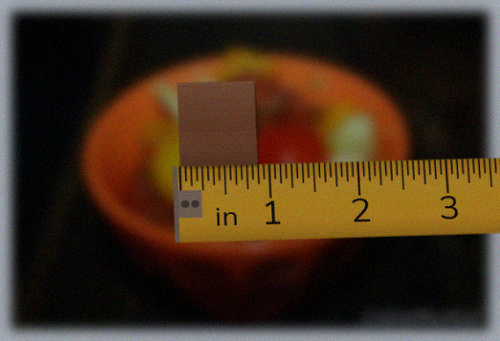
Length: value=0.875 unit=in
